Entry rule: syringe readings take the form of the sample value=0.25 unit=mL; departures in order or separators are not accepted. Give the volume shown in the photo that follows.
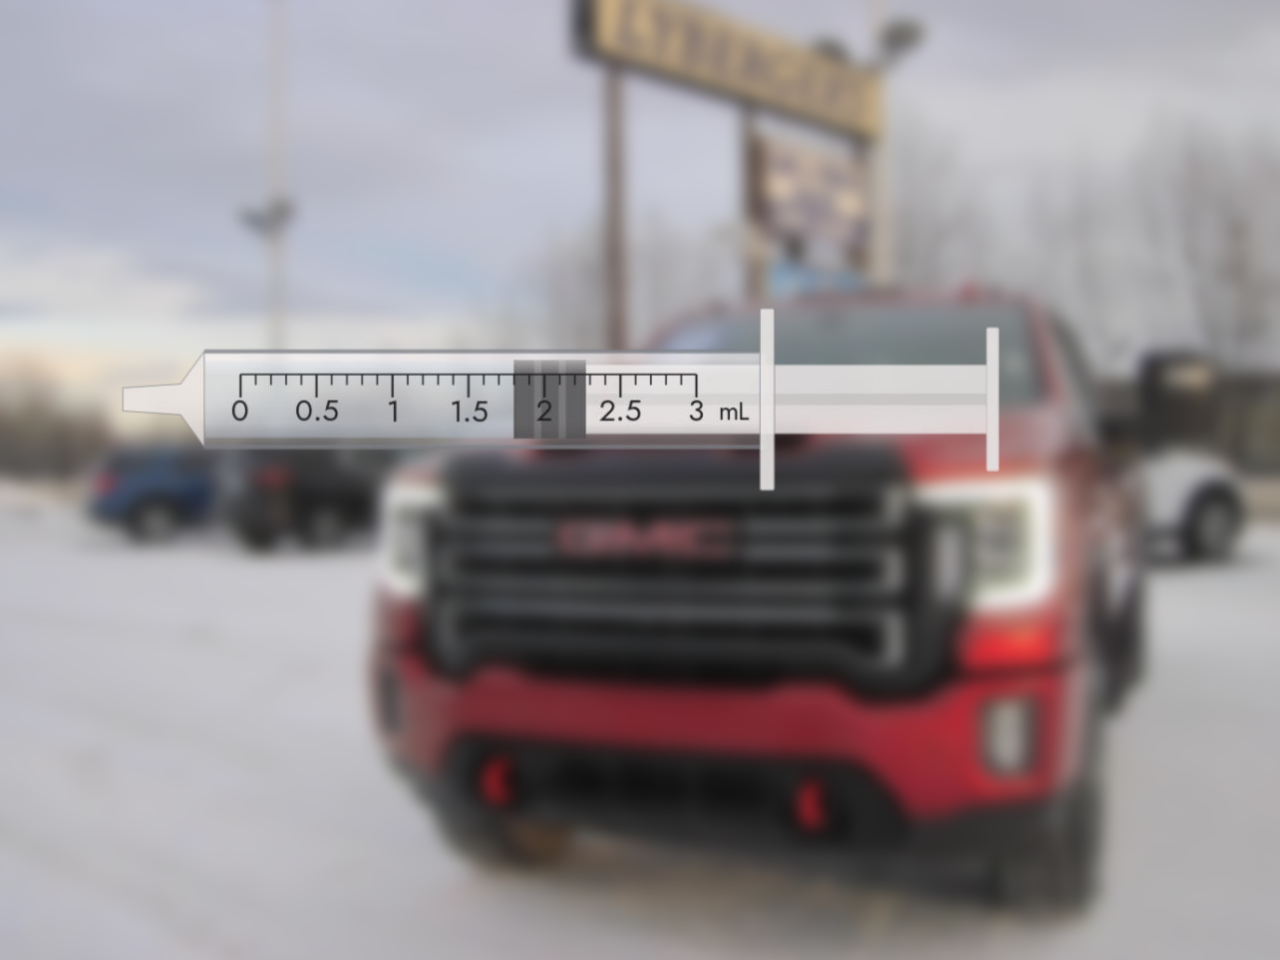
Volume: value=1.8 unit=mL
